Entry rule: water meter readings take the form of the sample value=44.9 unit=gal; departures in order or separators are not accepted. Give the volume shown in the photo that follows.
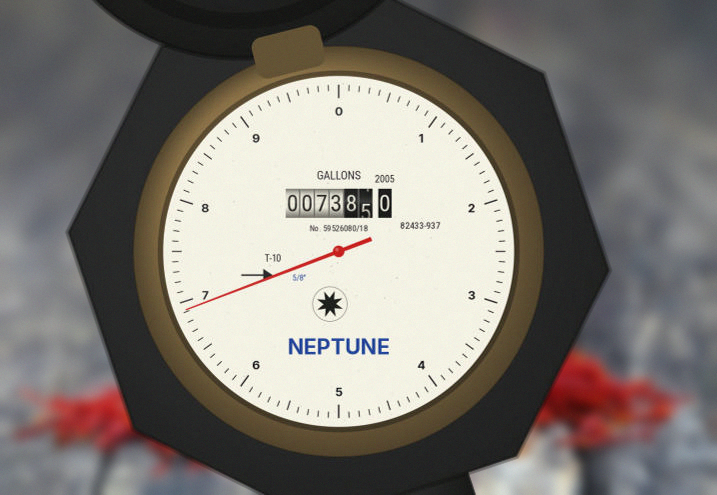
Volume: value=73846.9 unit=gal
